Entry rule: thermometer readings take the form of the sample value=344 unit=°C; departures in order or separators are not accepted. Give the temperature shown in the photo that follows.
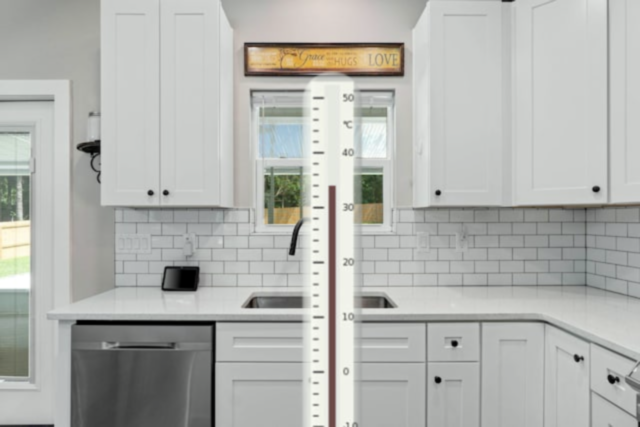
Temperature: value=34 unit=°C
